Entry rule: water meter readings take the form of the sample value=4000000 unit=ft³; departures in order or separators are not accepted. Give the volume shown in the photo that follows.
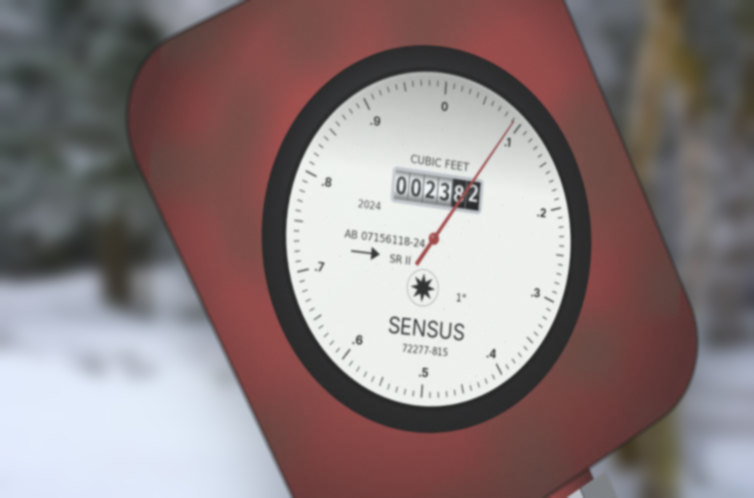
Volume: value=2382.09 unit=ft³
